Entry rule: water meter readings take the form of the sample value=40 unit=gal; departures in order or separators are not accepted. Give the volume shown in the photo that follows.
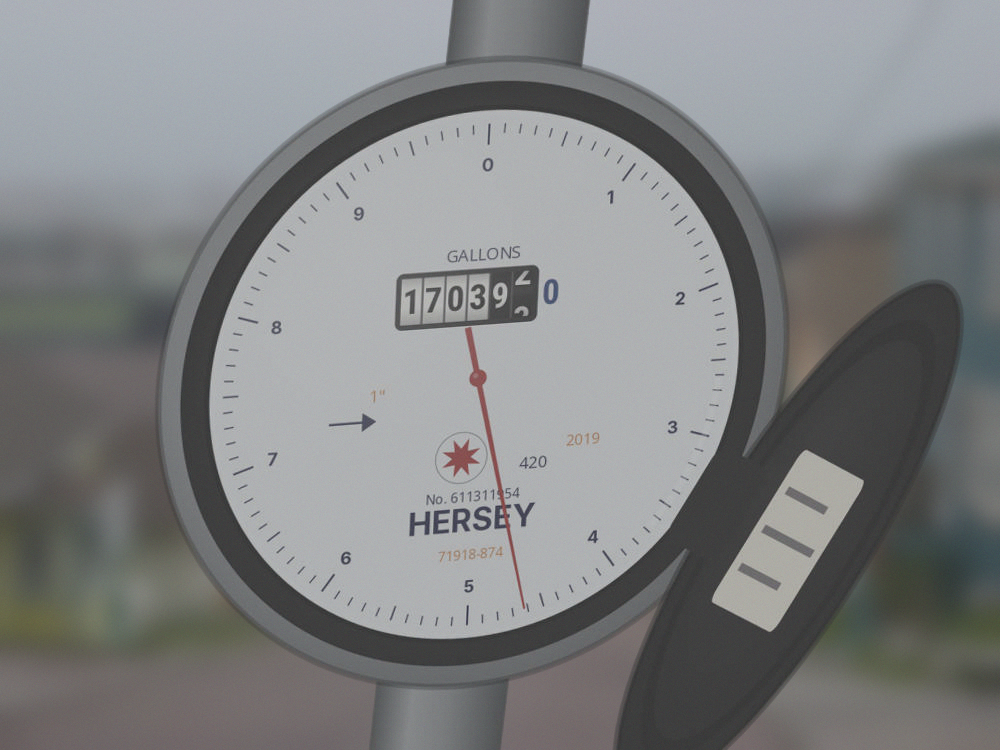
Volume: value=1703924.6 unit=gal
